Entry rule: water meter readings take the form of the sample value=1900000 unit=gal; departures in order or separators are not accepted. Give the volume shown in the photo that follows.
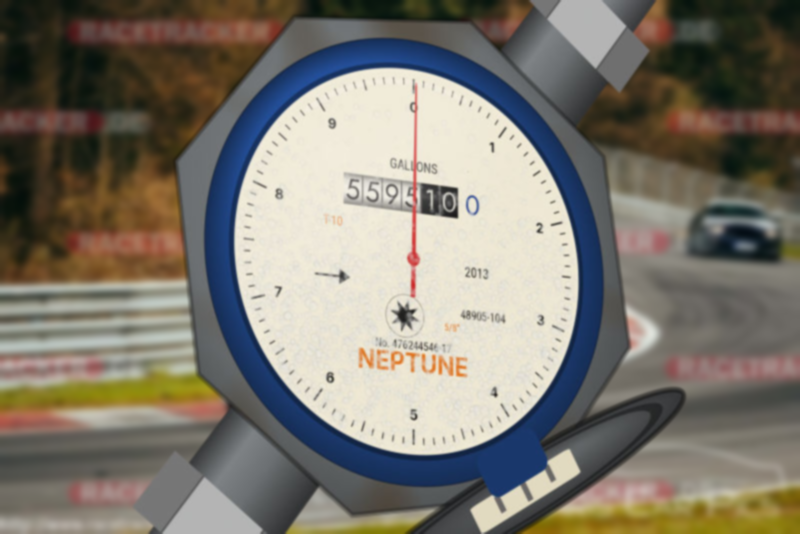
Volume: value=5595100.0 unit=gal
